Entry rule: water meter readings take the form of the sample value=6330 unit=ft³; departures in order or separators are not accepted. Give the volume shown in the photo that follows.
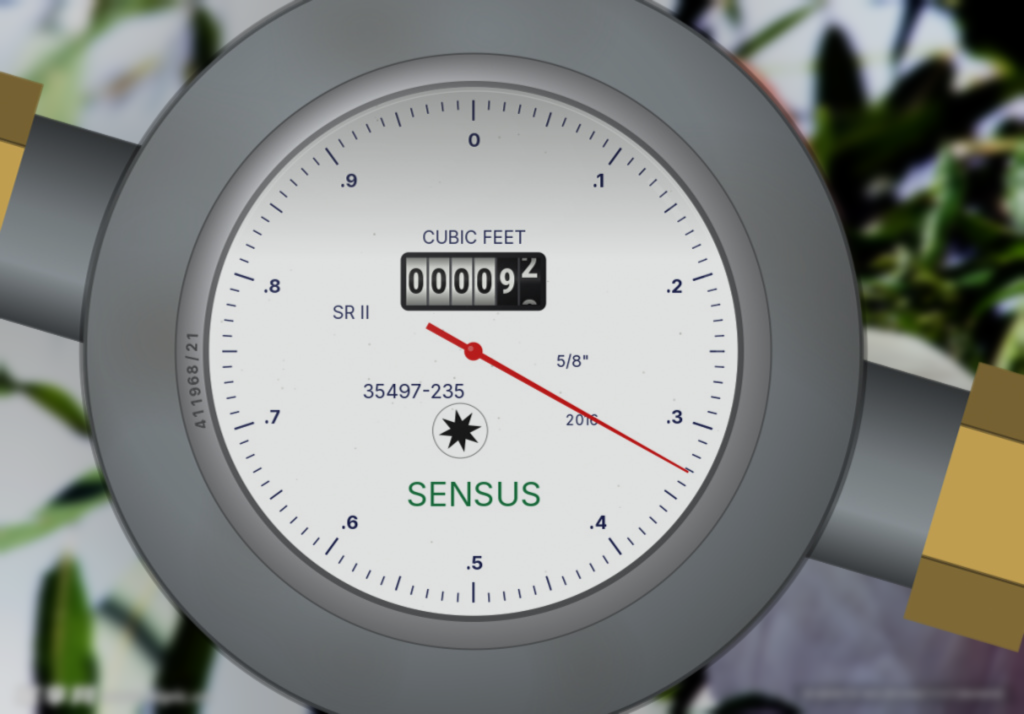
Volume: value=92.33 unit=ft³
